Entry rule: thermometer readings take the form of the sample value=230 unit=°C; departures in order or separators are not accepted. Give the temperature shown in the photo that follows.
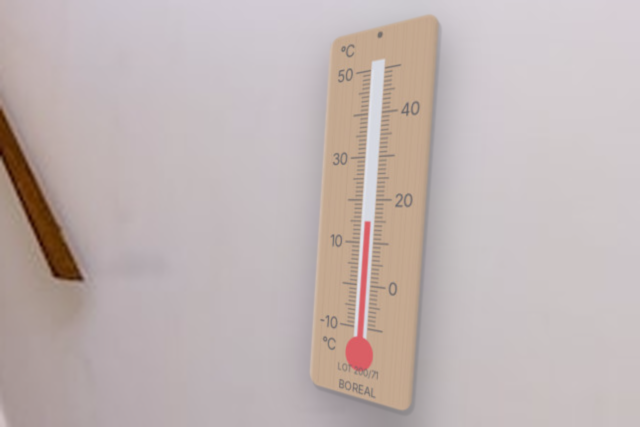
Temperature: value=15 unit=°C
